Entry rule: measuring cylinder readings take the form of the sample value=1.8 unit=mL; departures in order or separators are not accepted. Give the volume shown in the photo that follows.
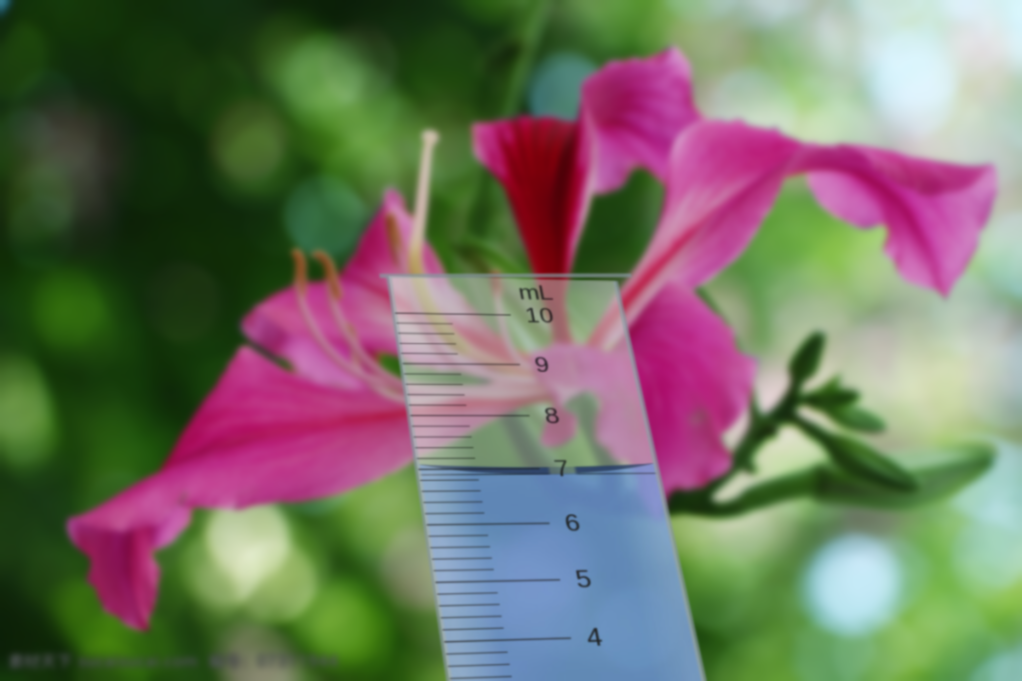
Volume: value=6.9 unit=mL
